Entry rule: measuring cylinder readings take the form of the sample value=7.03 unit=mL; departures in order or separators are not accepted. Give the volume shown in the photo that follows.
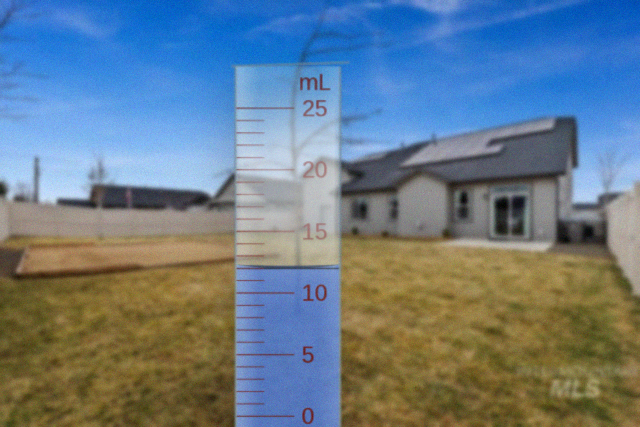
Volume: value=12 unit=mL
